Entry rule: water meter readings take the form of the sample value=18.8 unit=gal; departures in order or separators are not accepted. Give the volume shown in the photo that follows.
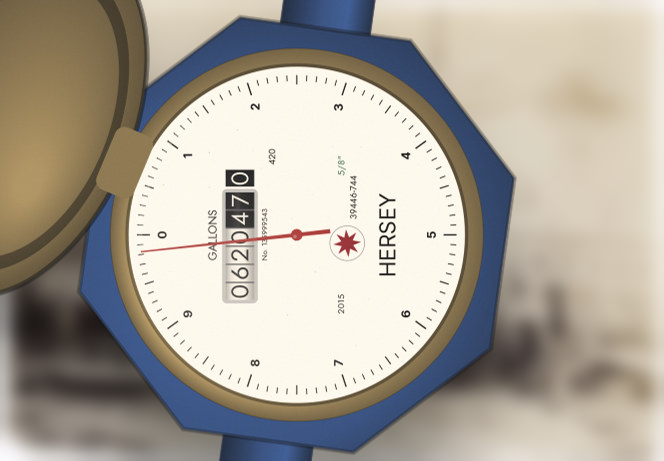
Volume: value=620469.8 unit=gal
